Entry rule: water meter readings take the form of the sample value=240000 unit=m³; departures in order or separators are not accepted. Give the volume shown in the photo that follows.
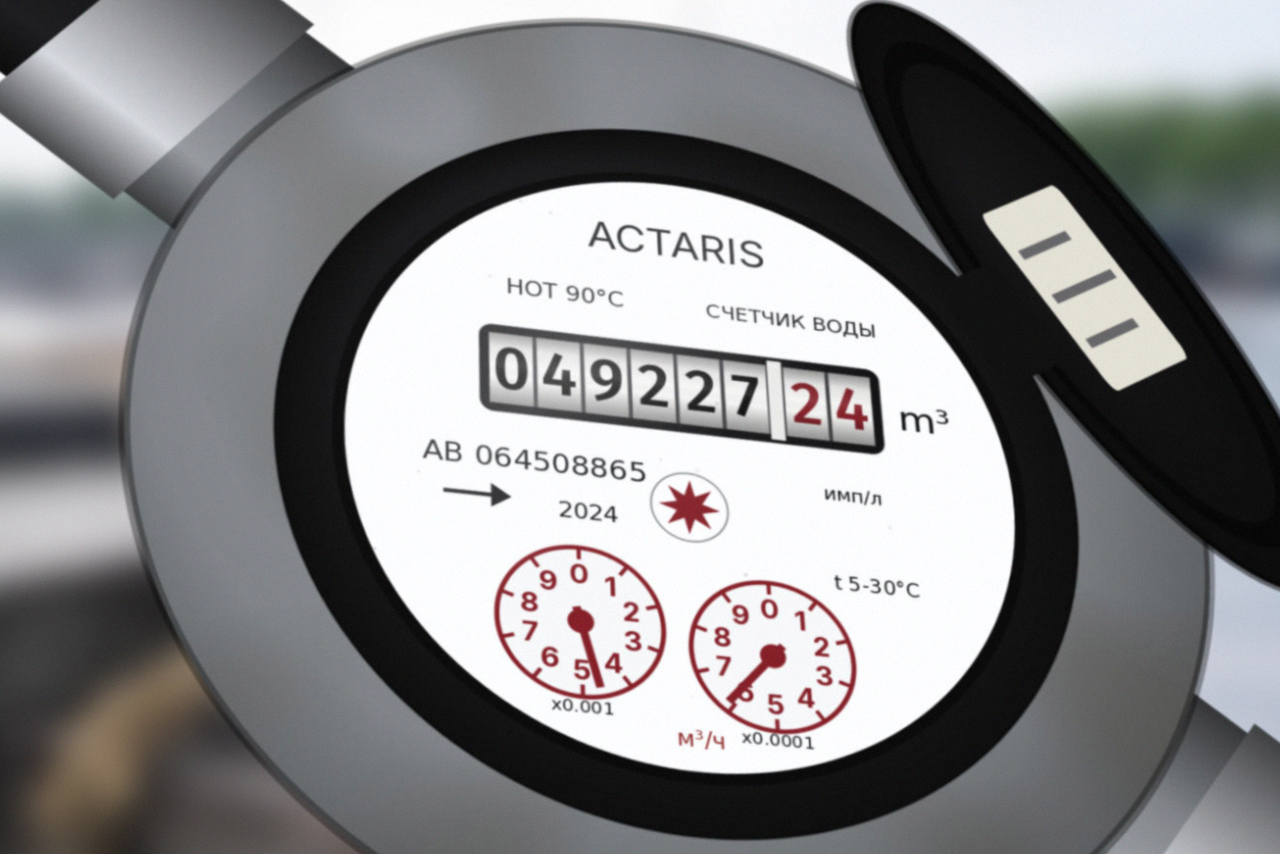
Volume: value=49227.2446 unit=m³
